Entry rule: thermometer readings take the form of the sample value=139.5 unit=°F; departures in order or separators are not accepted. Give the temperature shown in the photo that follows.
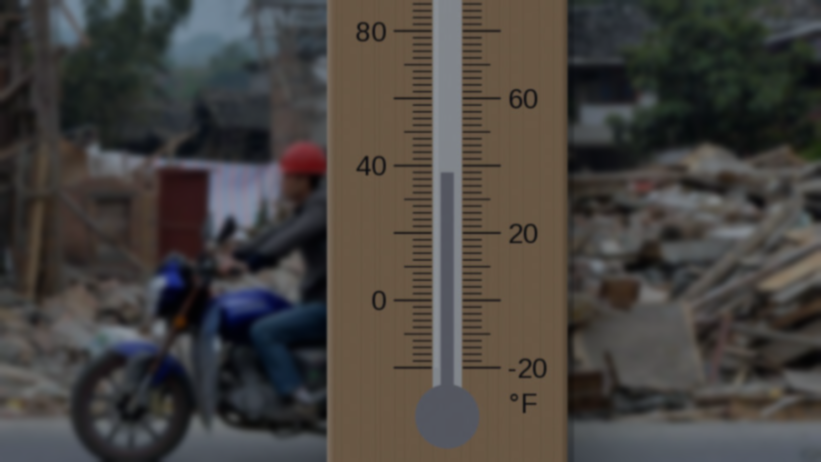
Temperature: value=38 unit=°F
